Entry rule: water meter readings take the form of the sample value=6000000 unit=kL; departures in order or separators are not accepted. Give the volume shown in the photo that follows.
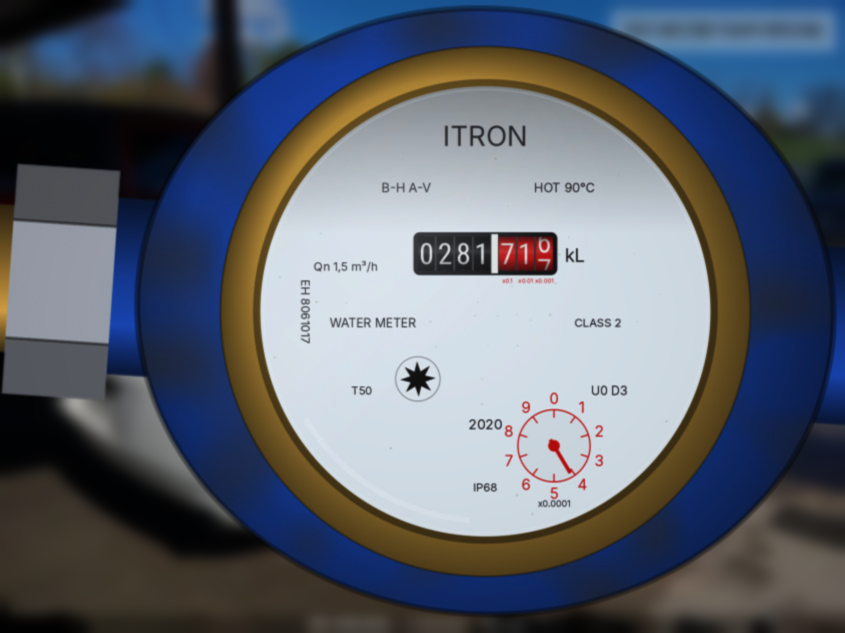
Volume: value=281.7164 unit=kL
